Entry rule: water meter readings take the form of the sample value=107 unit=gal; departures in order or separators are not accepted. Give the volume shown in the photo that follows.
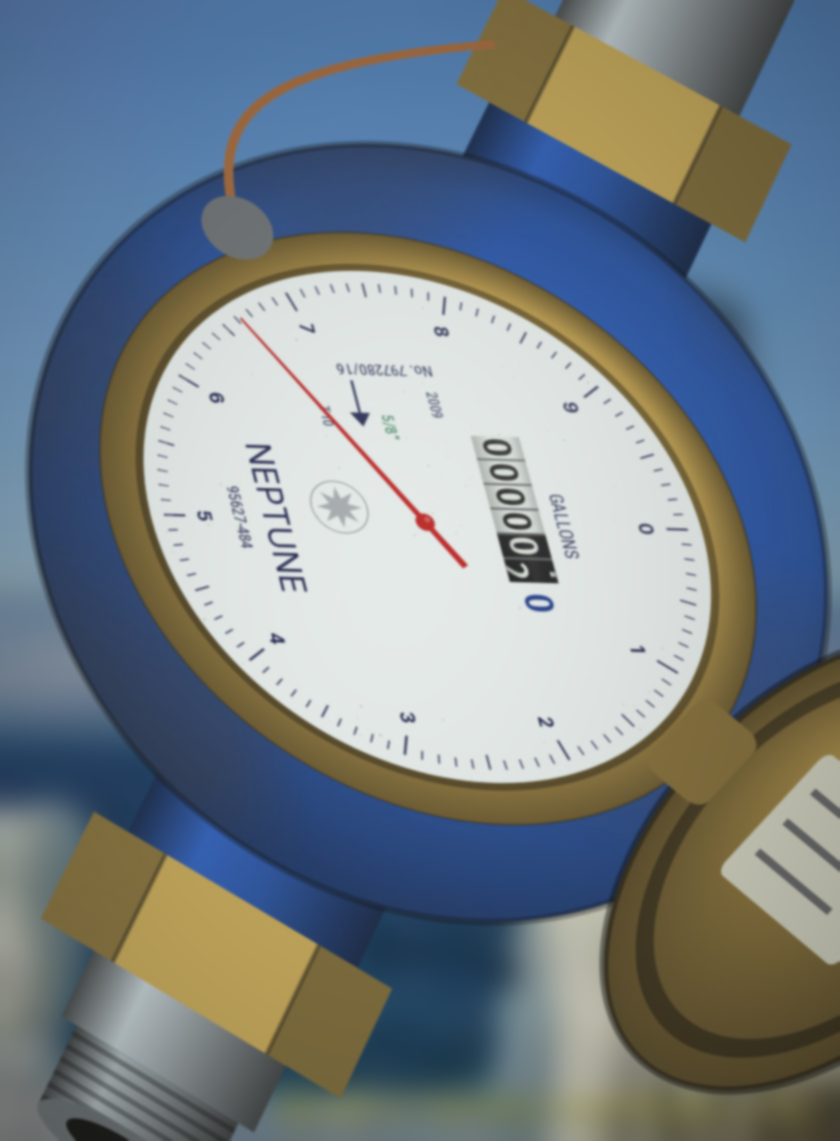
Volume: value=16.6 unit=gal
